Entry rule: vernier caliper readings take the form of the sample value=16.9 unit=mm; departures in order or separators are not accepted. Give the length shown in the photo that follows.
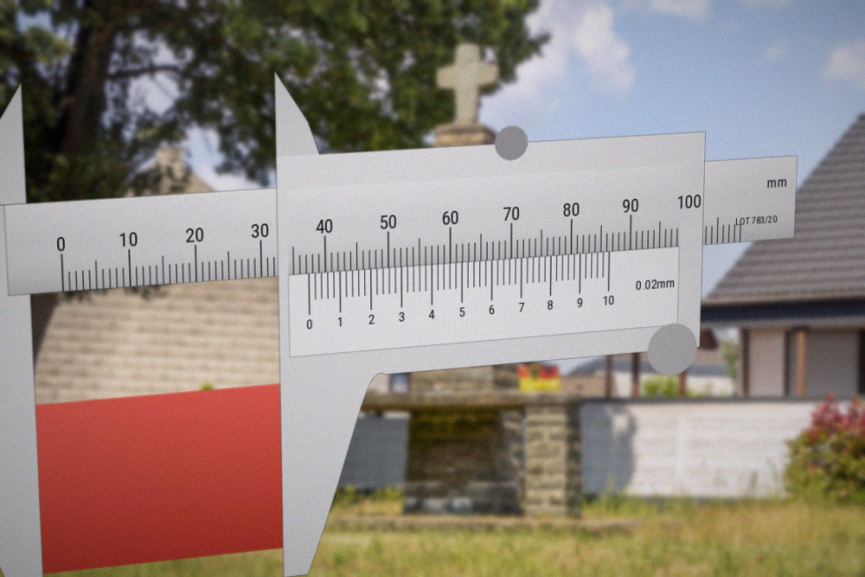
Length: value=37.4 unit=mm
